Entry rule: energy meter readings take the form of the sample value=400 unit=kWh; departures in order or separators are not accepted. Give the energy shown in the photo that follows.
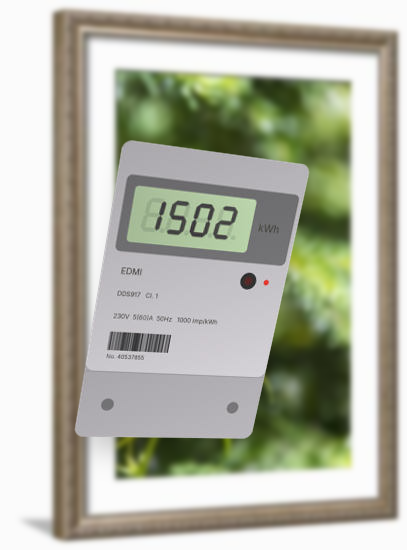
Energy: value=1502 unit=kWh
